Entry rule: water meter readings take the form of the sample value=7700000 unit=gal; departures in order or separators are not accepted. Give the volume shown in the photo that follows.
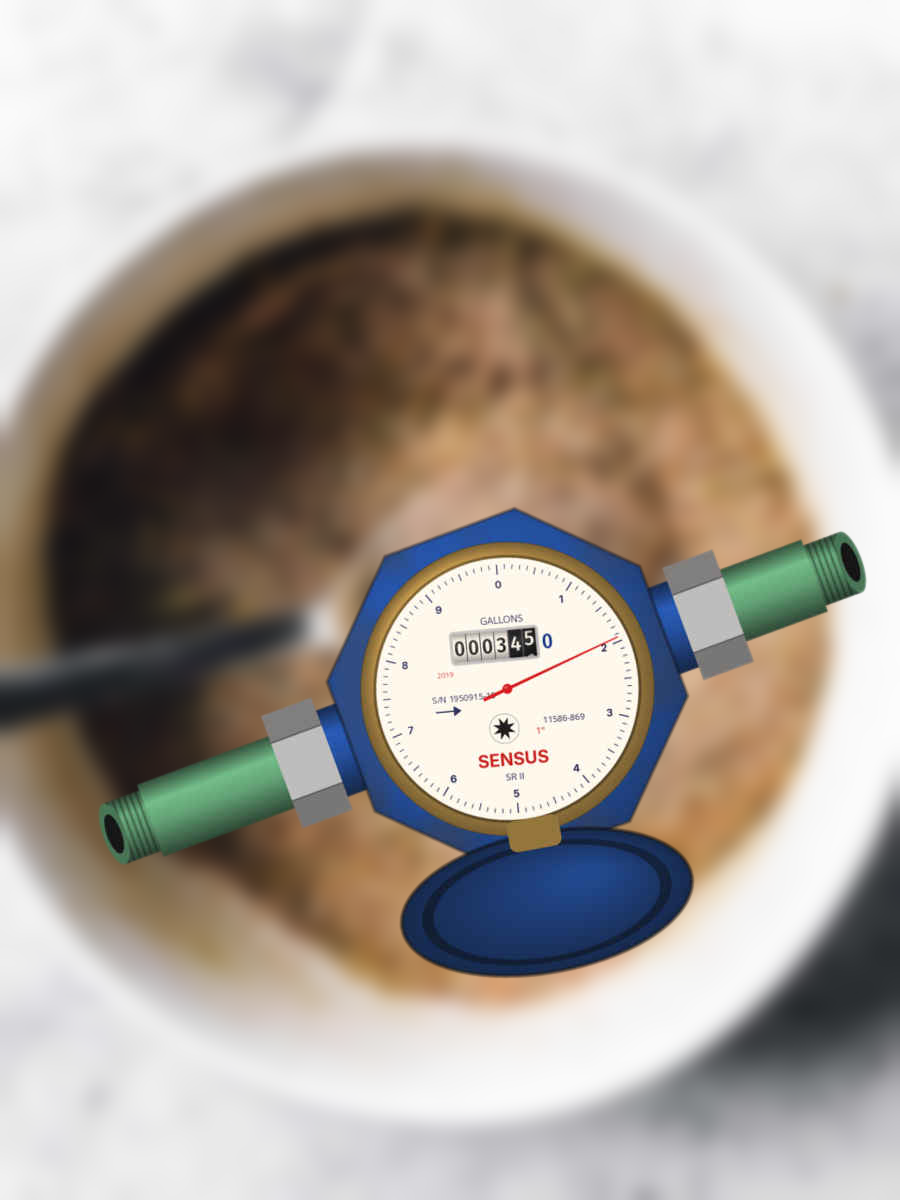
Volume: value=3451.9 unit=gal
